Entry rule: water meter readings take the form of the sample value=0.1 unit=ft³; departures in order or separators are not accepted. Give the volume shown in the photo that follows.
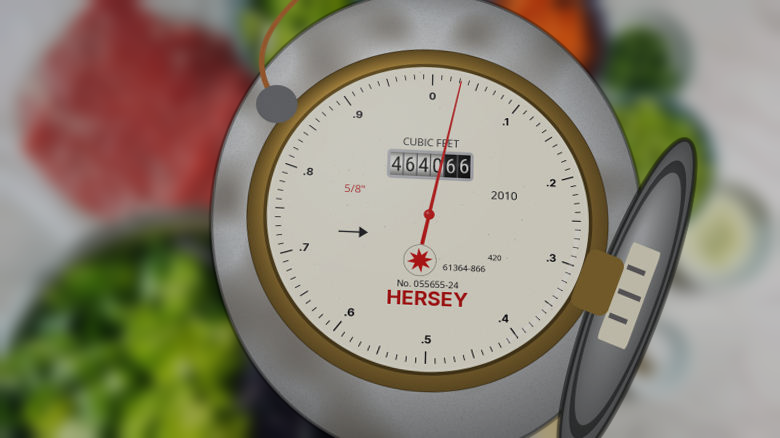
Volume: value=464066.03 unit=ft³
